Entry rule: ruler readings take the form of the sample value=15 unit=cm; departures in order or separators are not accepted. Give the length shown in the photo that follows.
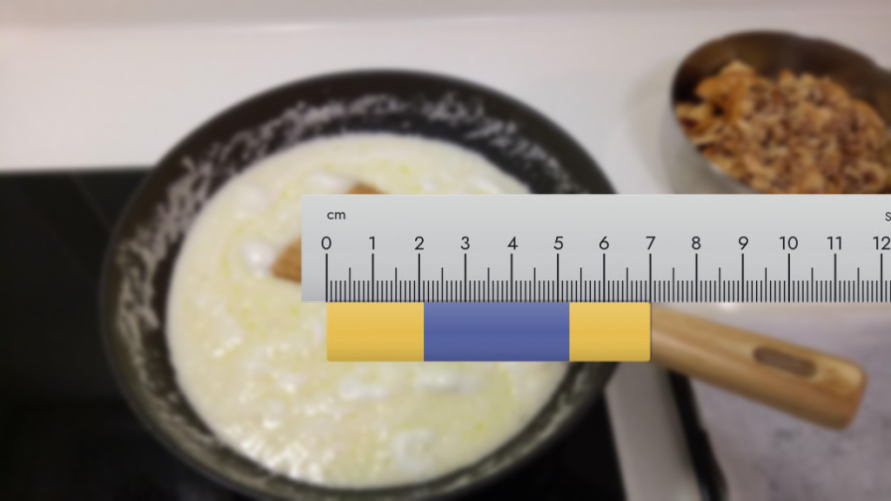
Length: value=7 unit=cm
